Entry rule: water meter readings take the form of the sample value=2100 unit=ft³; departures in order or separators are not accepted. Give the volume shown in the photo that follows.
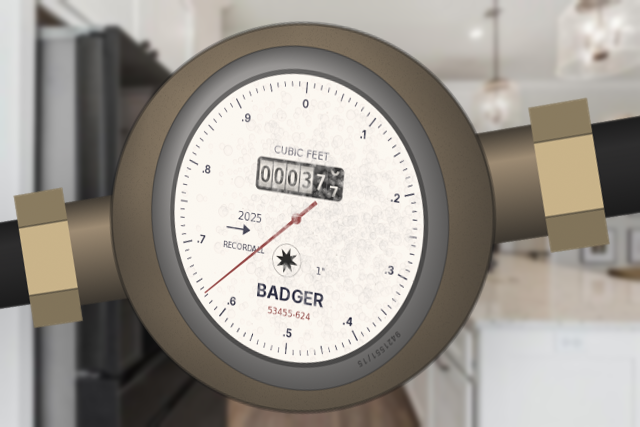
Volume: value=376.63 unit=ft³
